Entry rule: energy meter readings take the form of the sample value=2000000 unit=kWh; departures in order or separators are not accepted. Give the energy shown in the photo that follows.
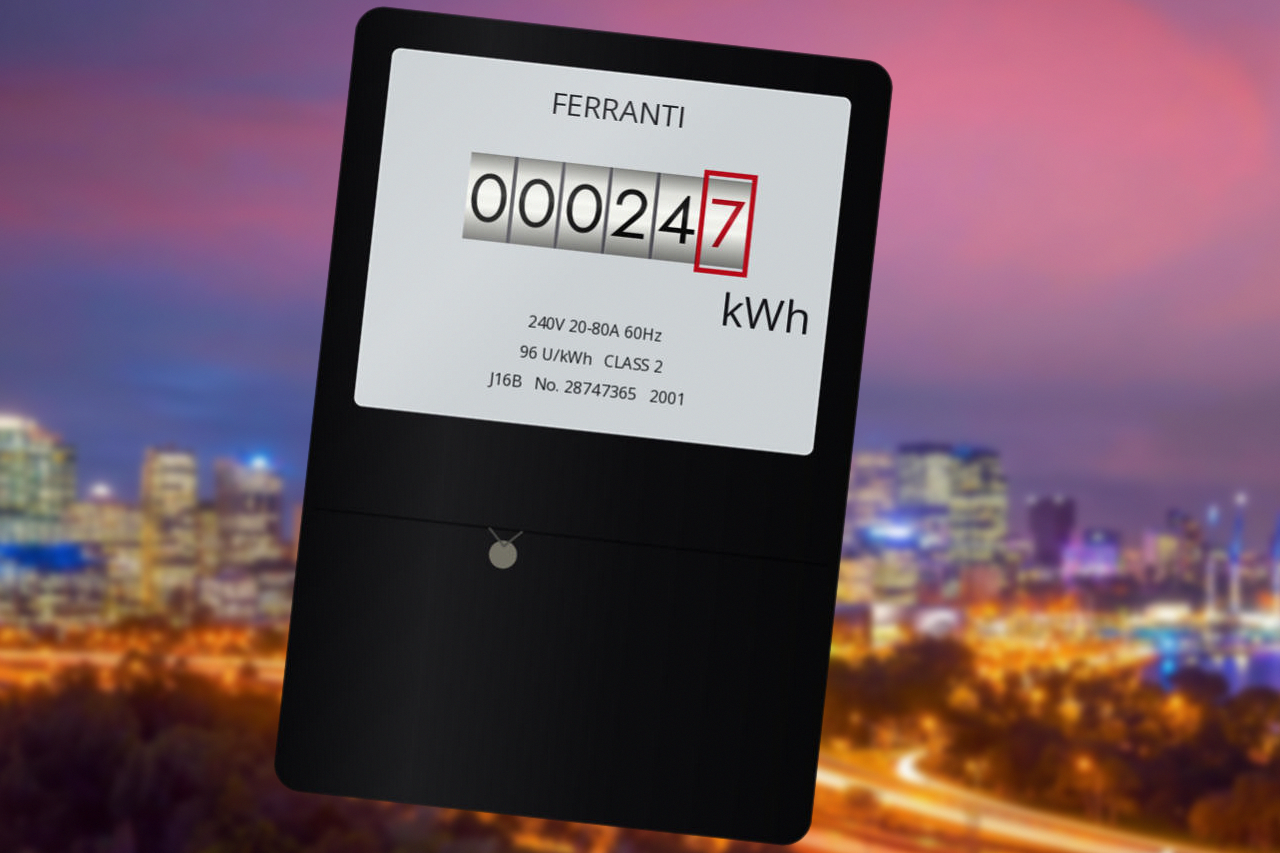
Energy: value=24.7 unit=kWh
